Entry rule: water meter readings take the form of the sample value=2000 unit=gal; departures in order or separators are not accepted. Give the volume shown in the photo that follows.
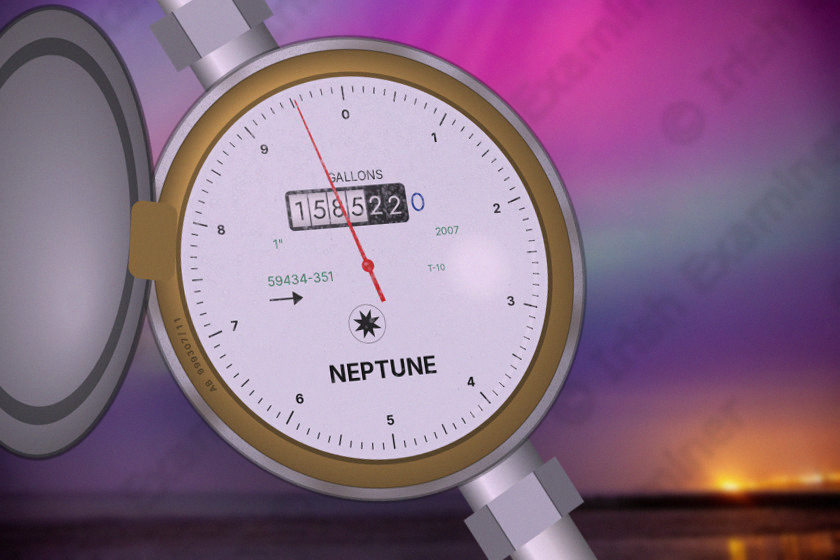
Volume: value=1585219.5 unit=gal
